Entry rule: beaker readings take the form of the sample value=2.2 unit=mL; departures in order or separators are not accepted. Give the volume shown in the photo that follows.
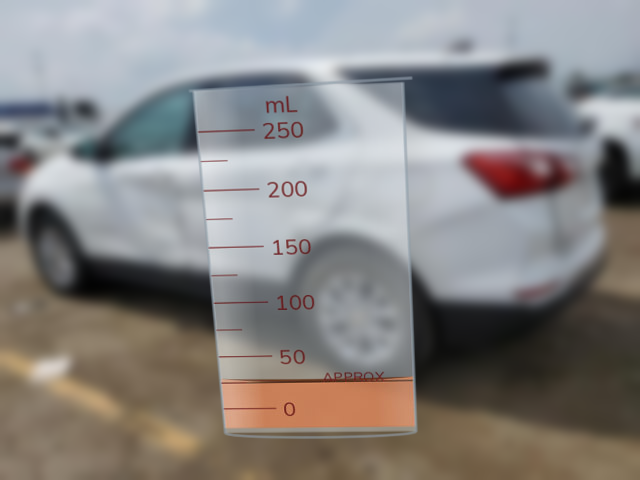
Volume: value=25 unit=mL
